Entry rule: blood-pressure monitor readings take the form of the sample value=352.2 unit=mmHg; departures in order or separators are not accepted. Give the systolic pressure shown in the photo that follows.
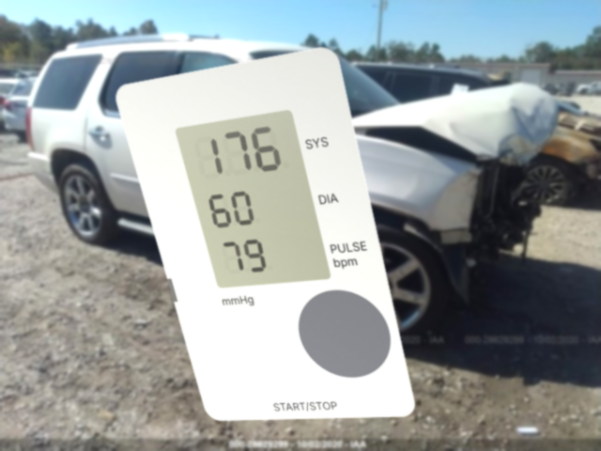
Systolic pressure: value=176 unit=mmHg
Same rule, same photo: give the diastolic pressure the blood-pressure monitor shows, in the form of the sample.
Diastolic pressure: value=60 unit=mmHg
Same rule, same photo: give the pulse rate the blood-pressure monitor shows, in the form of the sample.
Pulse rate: value=79 unit=bpm
